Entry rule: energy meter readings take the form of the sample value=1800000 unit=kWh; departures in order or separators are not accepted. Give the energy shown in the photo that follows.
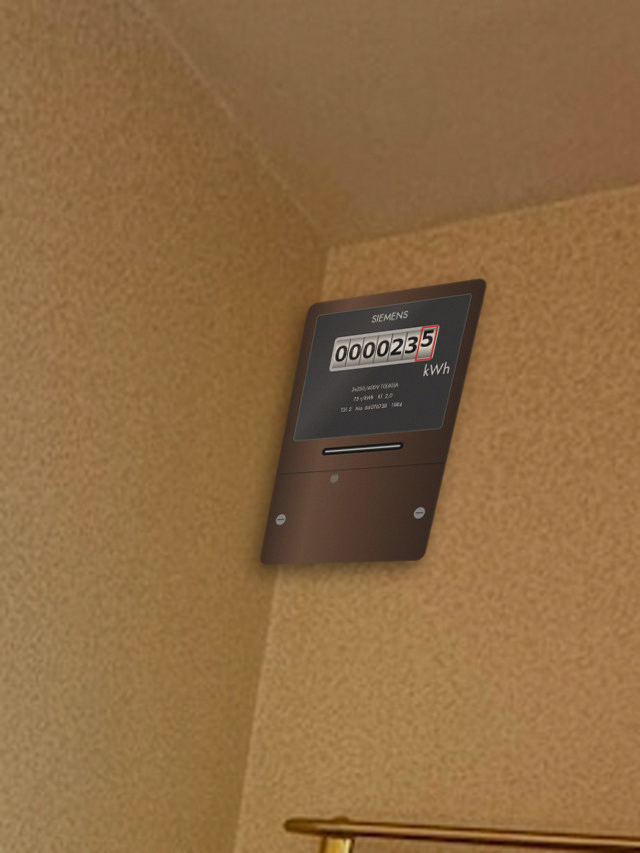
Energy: value=23.5 unit=kWh
